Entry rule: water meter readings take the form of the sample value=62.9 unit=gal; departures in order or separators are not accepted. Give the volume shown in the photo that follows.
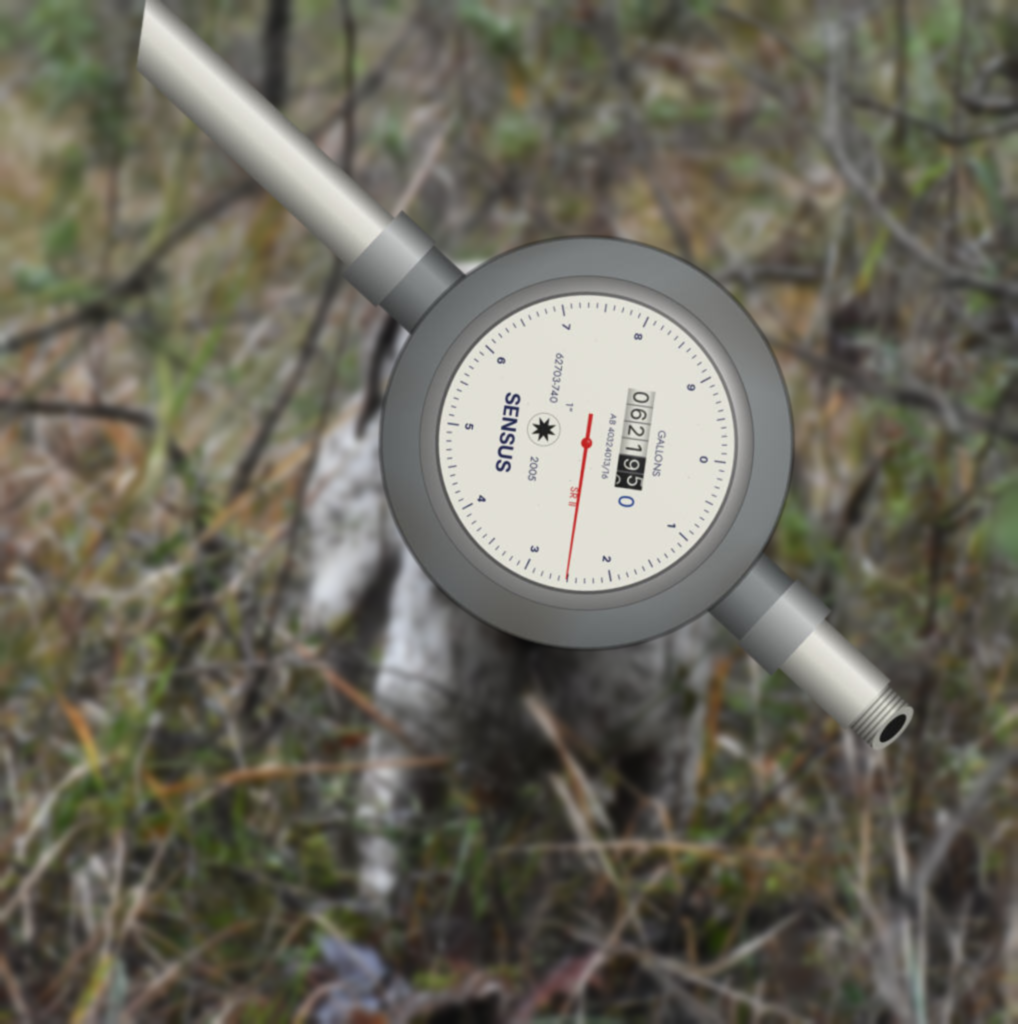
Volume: value=621952.5 unit=gal
